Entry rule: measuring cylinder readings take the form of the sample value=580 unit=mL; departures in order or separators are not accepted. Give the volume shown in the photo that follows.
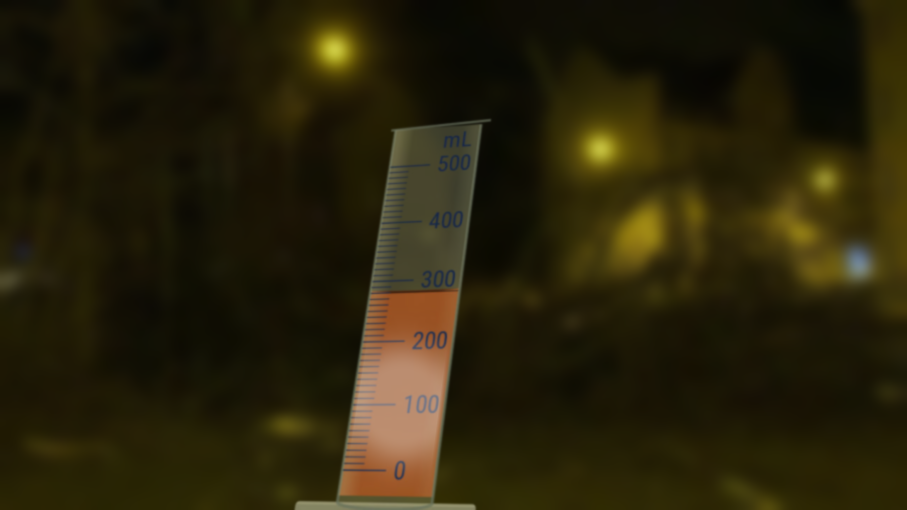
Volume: value=280 unit=mL
